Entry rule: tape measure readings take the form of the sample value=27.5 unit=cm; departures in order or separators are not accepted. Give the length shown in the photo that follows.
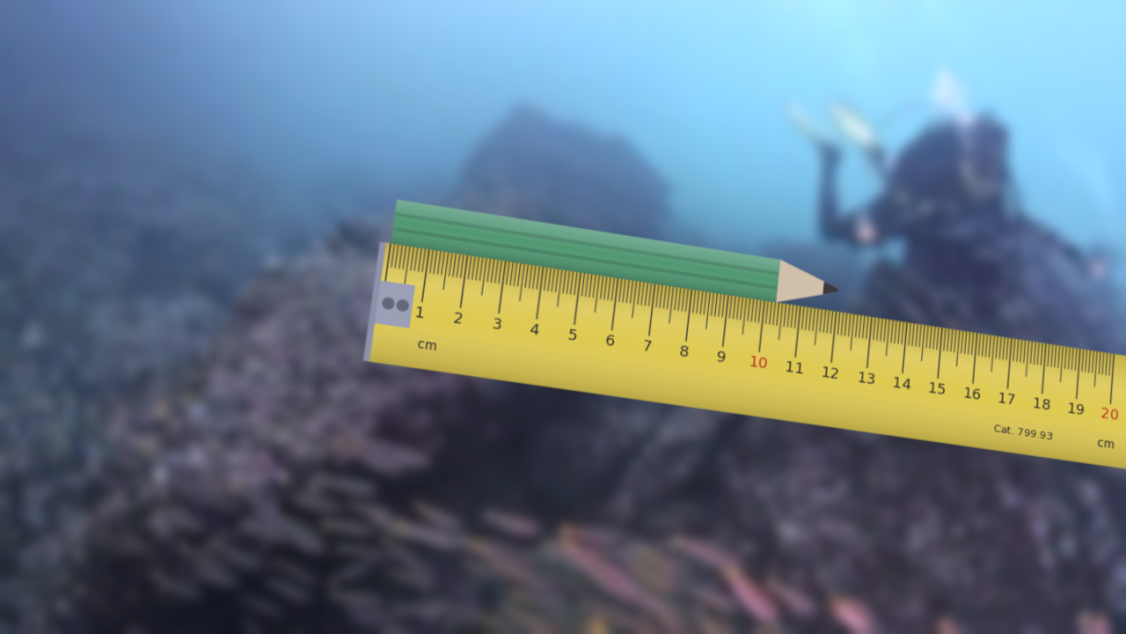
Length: value=12 unit=cm
